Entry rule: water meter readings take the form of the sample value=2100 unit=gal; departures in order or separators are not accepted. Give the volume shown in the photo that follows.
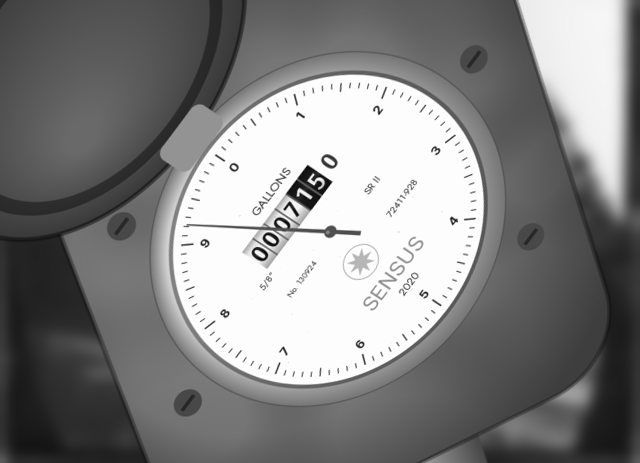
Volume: value=7149.2 unit=gal
